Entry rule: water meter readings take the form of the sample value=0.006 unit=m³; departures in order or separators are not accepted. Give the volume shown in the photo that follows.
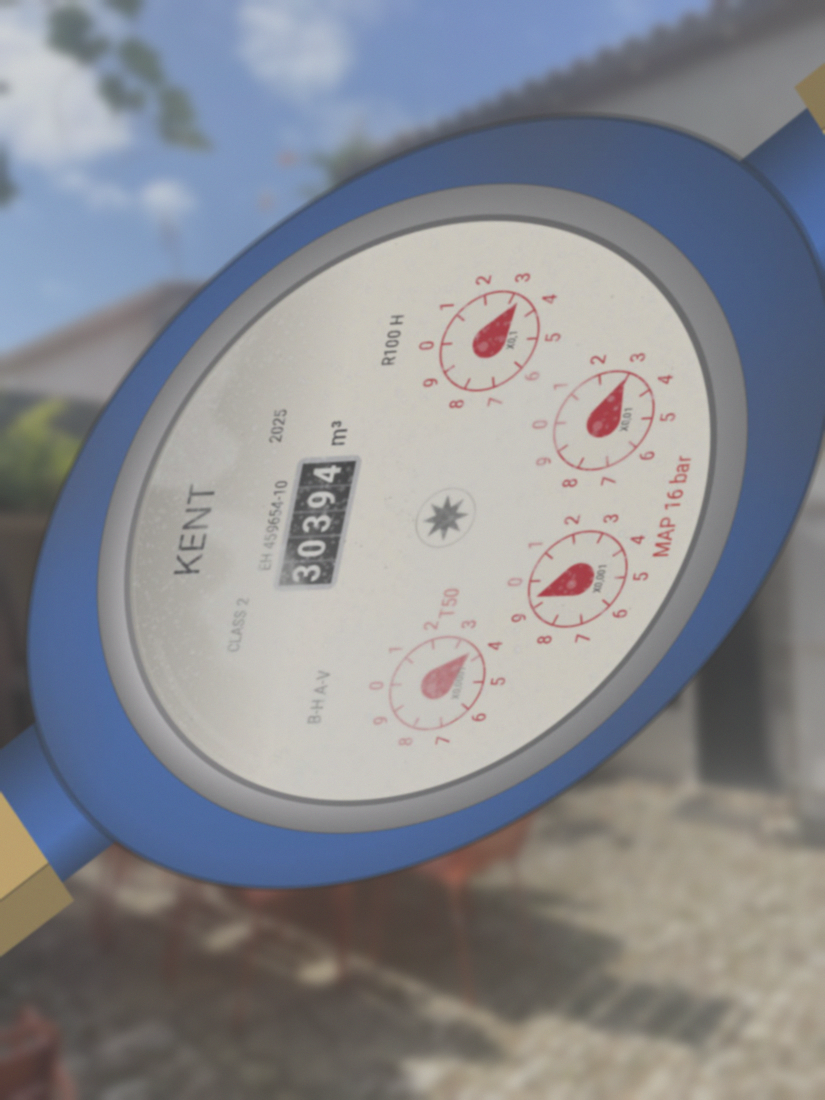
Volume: value=30394.3293 unit=m³
